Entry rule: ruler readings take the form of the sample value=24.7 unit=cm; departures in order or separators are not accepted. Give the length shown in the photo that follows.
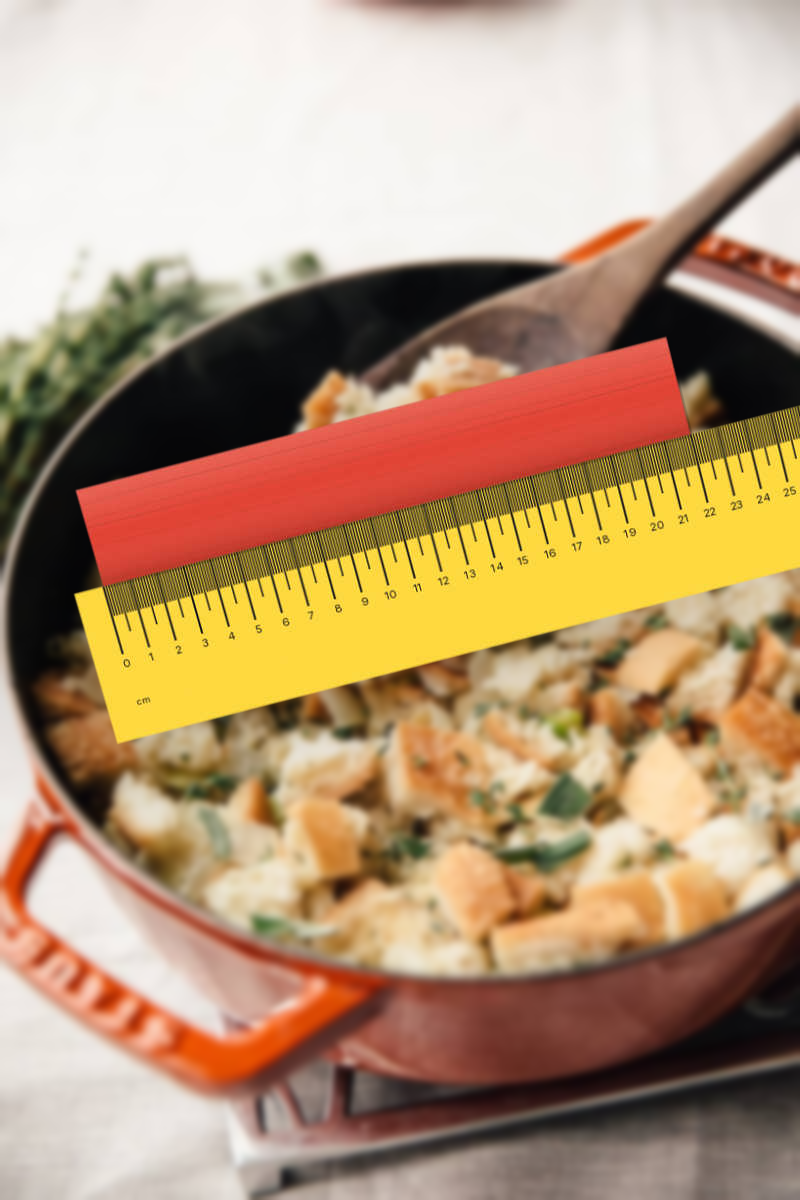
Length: value=22 unit=cm
